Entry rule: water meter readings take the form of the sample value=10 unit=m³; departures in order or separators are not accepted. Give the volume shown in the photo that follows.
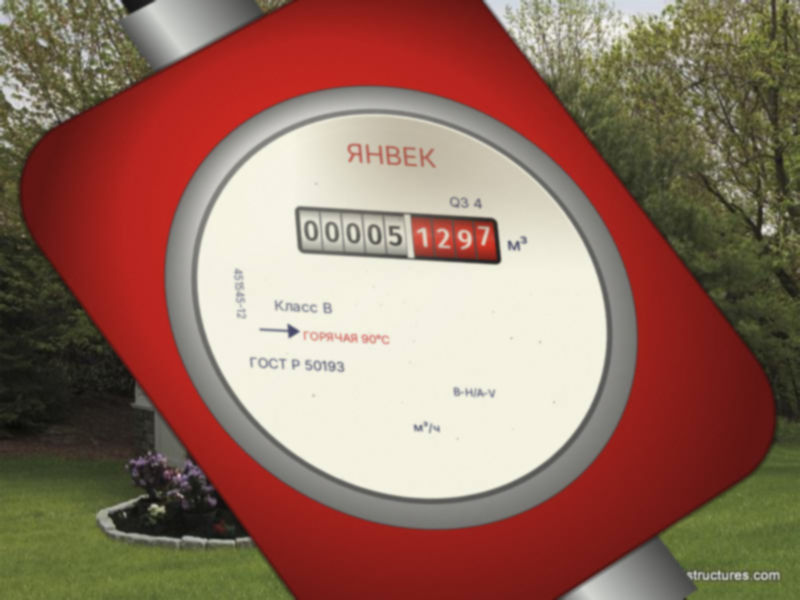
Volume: value=5.1297 unit=m³
